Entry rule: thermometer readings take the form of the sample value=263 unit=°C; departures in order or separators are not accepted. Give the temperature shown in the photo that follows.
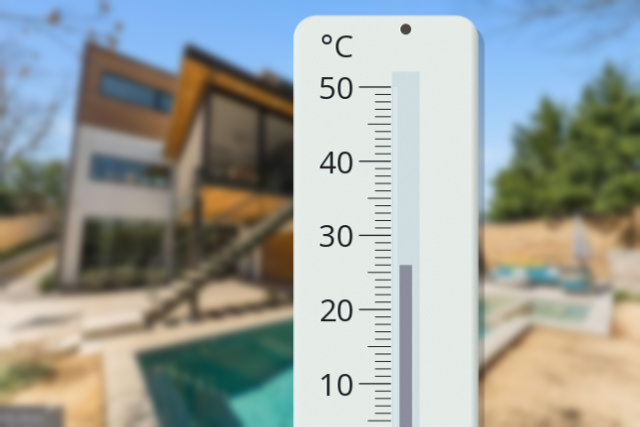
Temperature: value=26 unit=°C
